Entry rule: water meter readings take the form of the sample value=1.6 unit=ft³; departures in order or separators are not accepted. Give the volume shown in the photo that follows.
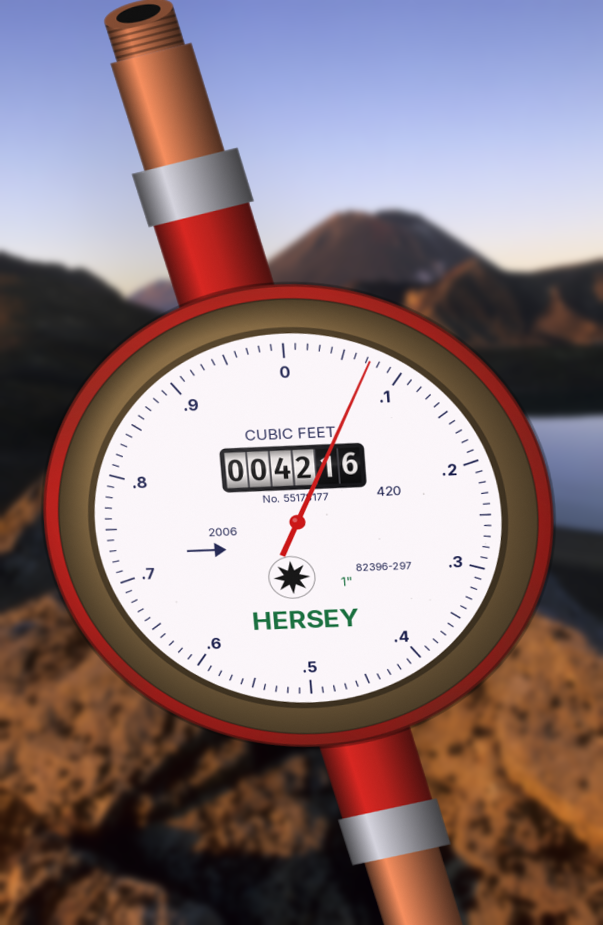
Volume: value=4216.07 unit=ft³
